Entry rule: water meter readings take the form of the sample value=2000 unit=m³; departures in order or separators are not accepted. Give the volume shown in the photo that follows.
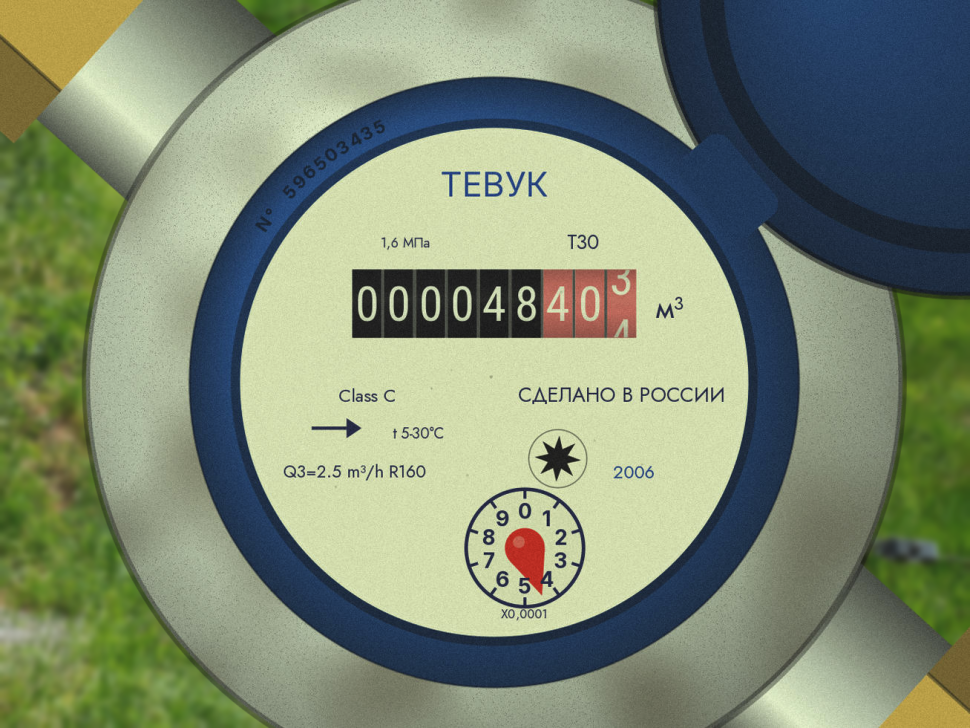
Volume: value=48.4034 unit=m³
